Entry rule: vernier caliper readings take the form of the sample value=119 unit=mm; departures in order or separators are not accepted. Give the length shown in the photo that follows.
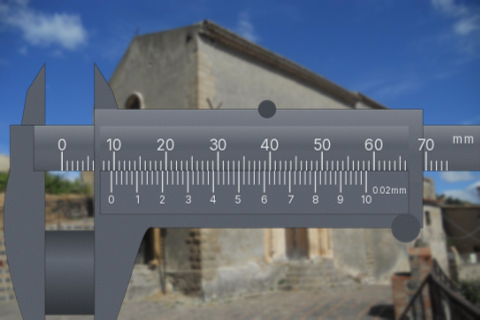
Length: value=9.5 unit=mm
